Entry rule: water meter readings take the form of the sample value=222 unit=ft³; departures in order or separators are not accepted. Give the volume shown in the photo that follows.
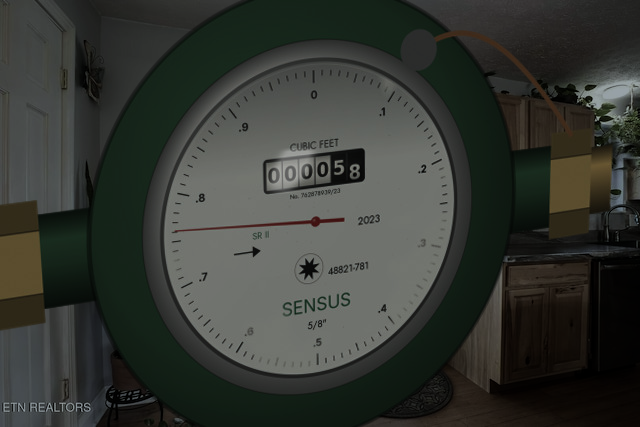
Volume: value=57.76 unit=ft³
